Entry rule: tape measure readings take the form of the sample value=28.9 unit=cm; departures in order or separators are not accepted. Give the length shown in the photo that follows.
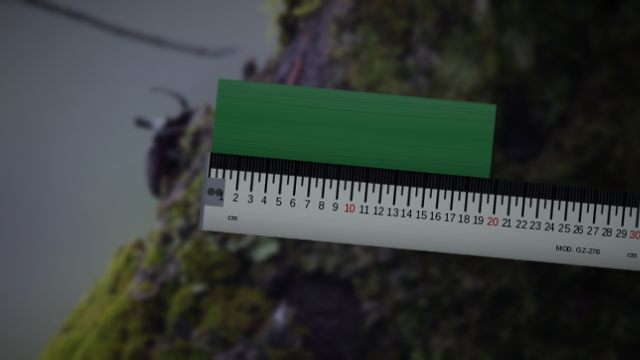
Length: value=19.5 unit=cm
